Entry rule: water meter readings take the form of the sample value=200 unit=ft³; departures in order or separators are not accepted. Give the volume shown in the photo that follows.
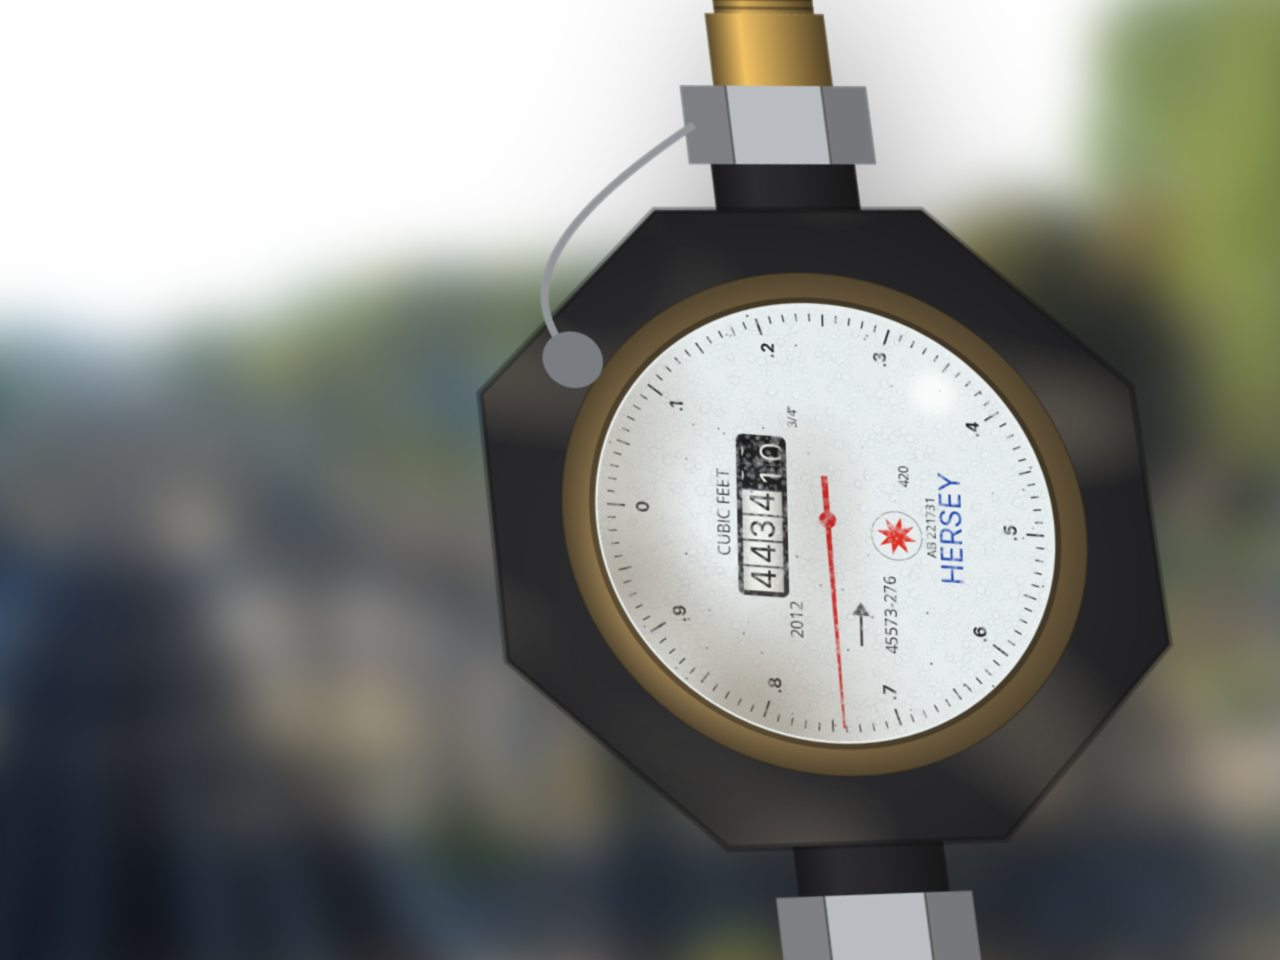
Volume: value=443409.74 unit=ft³
